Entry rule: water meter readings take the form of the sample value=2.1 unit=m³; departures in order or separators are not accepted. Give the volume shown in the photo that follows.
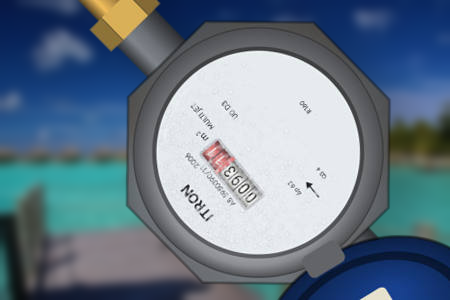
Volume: value=93.11 unit=m³
